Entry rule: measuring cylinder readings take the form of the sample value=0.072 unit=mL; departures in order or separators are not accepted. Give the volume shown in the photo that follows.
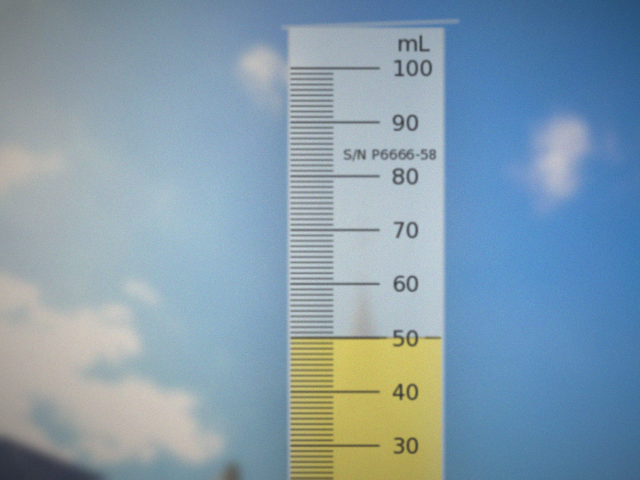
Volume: value=50 unit=mL
